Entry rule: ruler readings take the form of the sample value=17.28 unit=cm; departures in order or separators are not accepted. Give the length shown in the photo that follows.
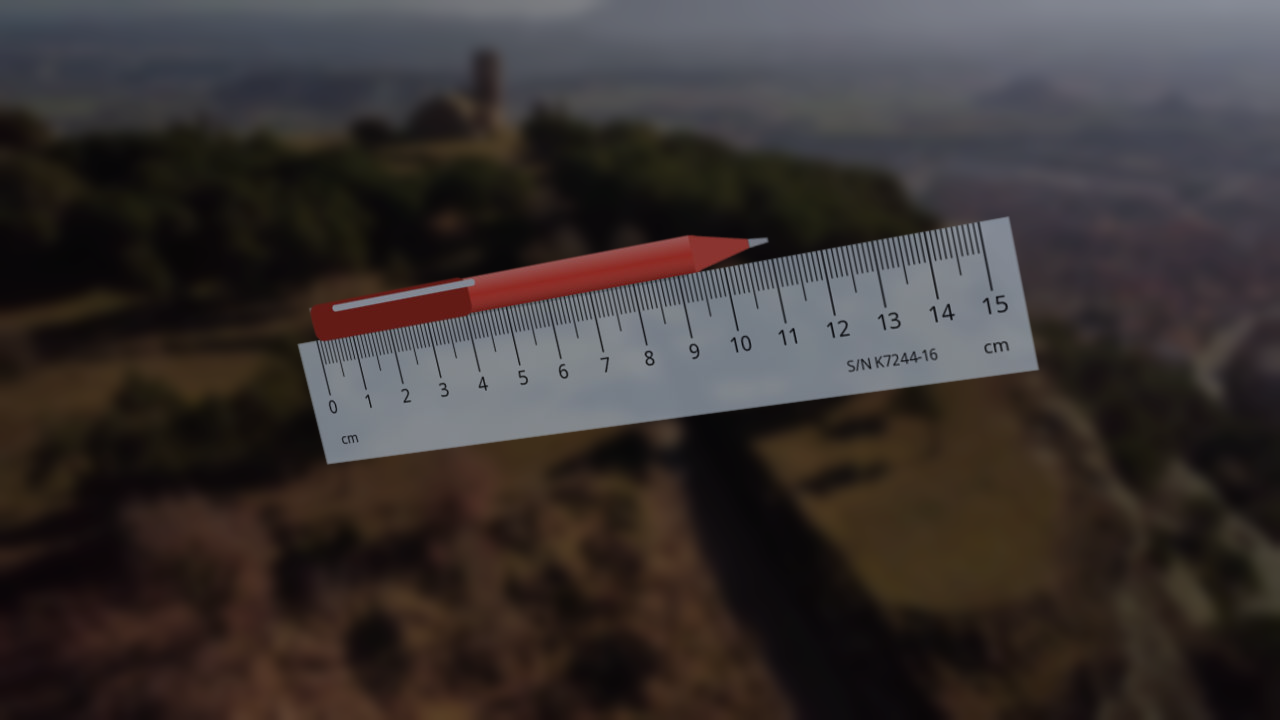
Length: value=11 unit=cm
